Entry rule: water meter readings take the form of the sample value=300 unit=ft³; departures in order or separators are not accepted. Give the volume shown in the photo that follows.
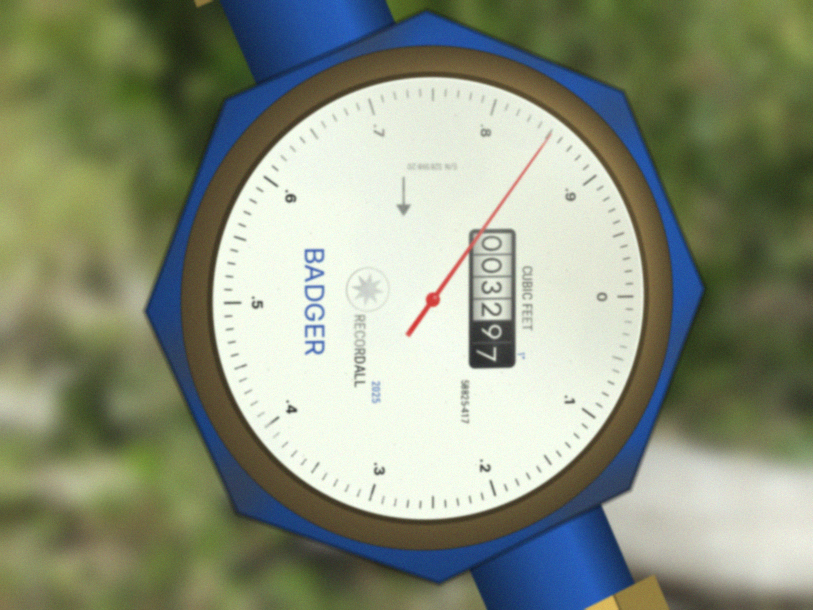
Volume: value=3296.85 unit=ft³
